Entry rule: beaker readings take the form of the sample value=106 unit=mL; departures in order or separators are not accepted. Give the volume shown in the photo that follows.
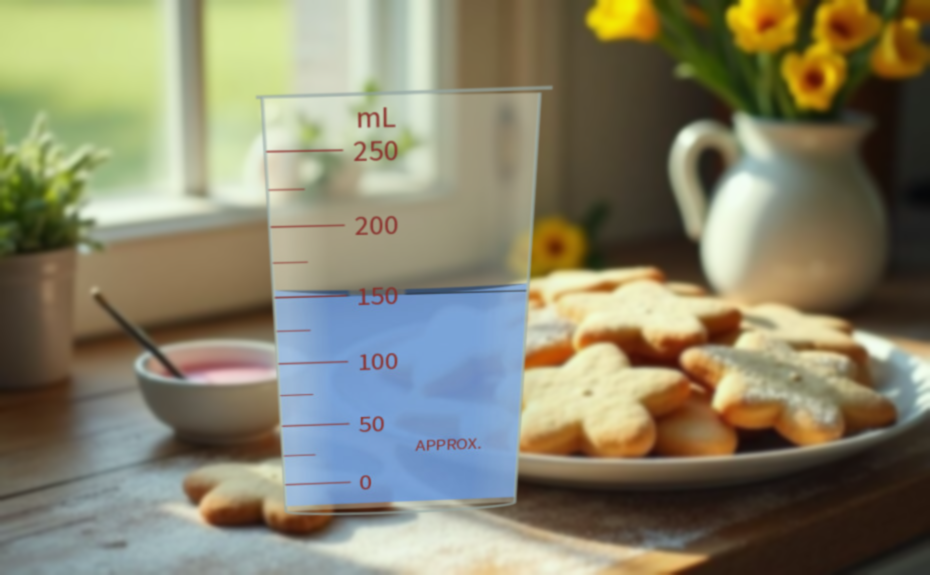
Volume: value=150 unit=mL
